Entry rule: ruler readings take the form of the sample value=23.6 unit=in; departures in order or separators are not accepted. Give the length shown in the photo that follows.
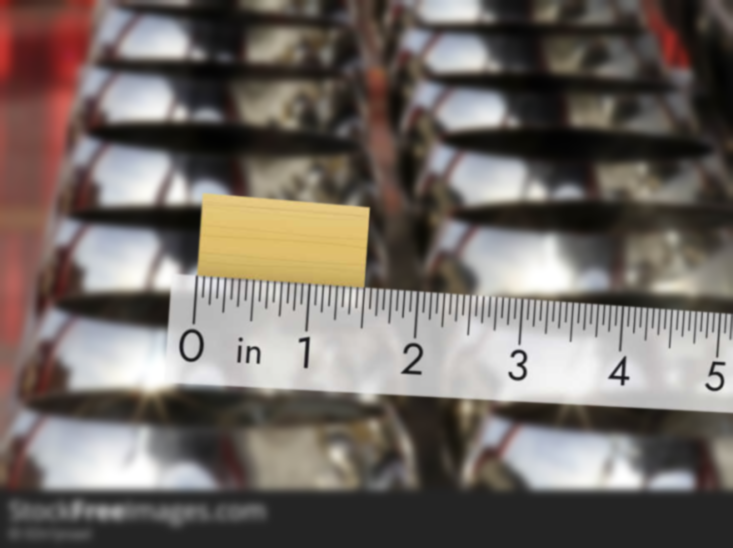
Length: value=1.5 unit=in
